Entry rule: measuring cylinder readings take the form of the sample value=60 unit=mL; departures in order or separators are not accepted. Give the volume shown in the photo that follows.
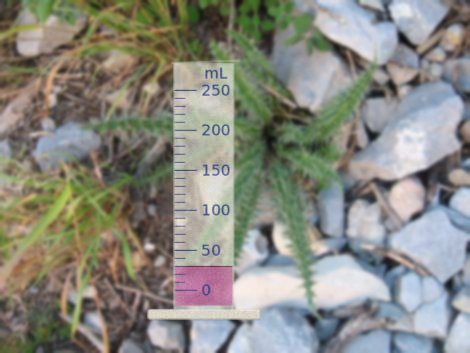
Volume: value=30 unit=mL
